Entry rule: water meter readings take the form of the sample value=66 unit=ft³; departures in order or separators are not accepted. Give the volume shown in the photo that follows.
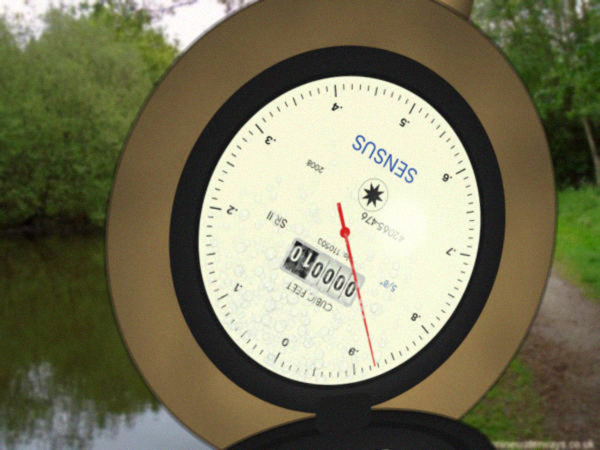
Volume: value=9.87 unit=ft³
